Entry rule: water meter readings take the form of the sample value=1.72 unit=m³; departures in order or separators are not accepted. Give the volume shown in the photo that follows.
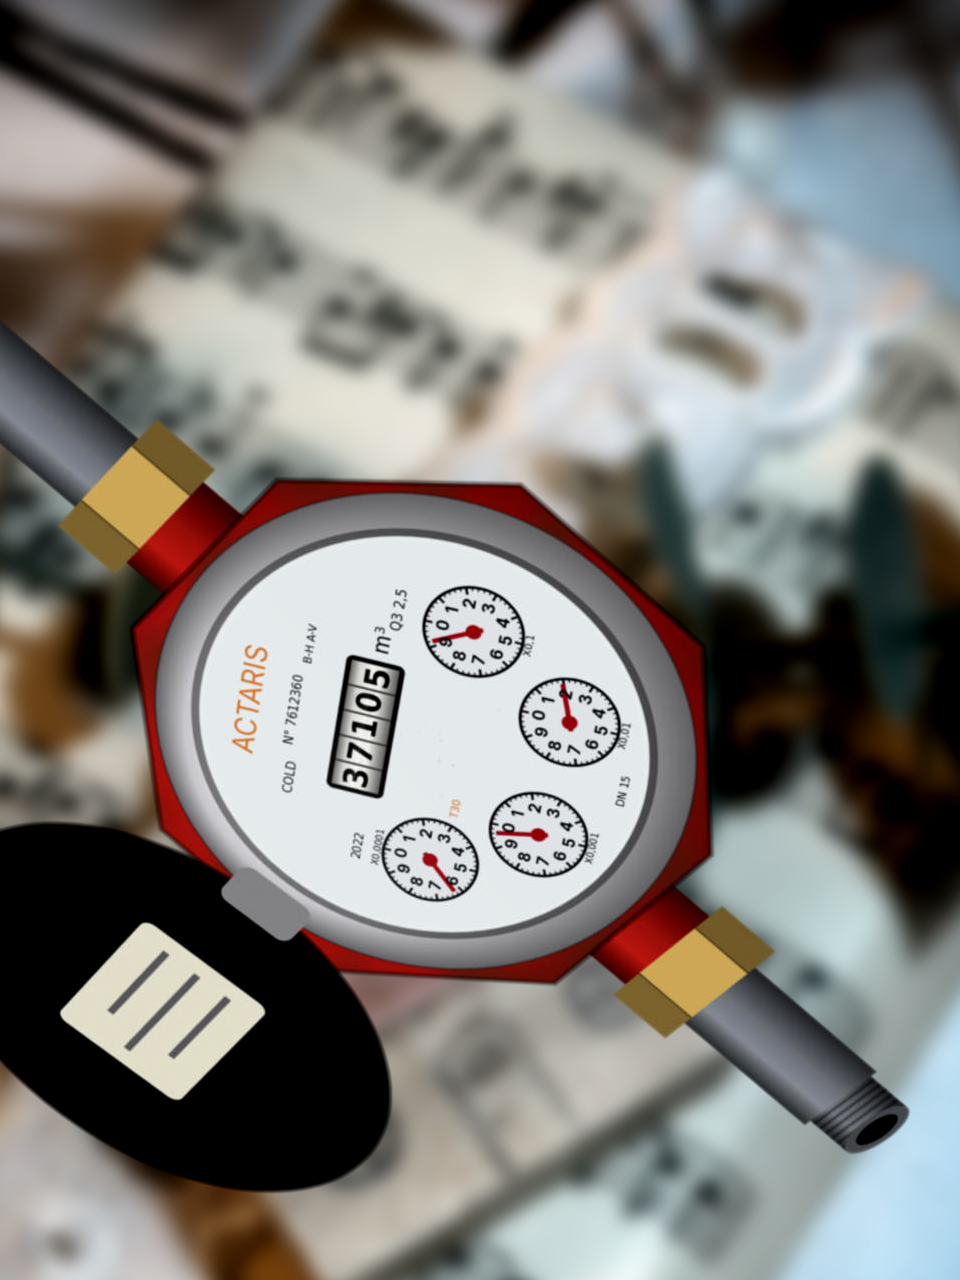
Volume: value=37104.9196 unit=m³
